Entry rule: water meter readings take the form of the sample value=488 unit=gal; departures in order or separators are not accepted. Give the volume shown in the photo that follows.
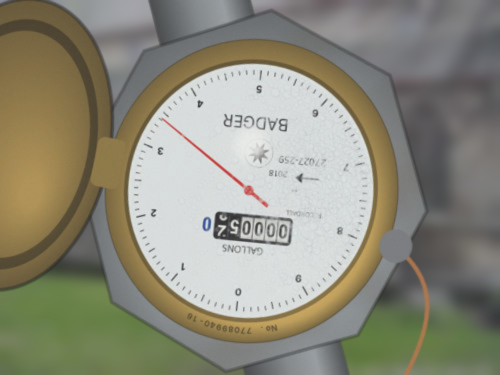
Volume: value=523.4 unit=gal
